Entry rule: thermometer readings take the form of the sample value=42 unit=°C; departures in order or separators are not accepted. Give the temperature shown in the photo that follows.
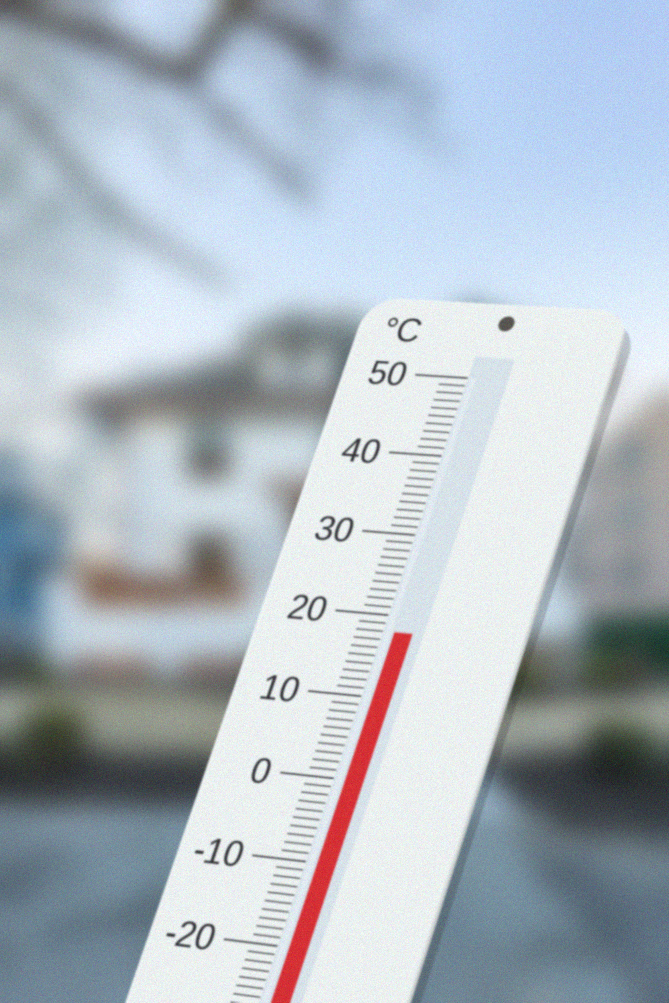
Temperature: value=18 unit=°C
